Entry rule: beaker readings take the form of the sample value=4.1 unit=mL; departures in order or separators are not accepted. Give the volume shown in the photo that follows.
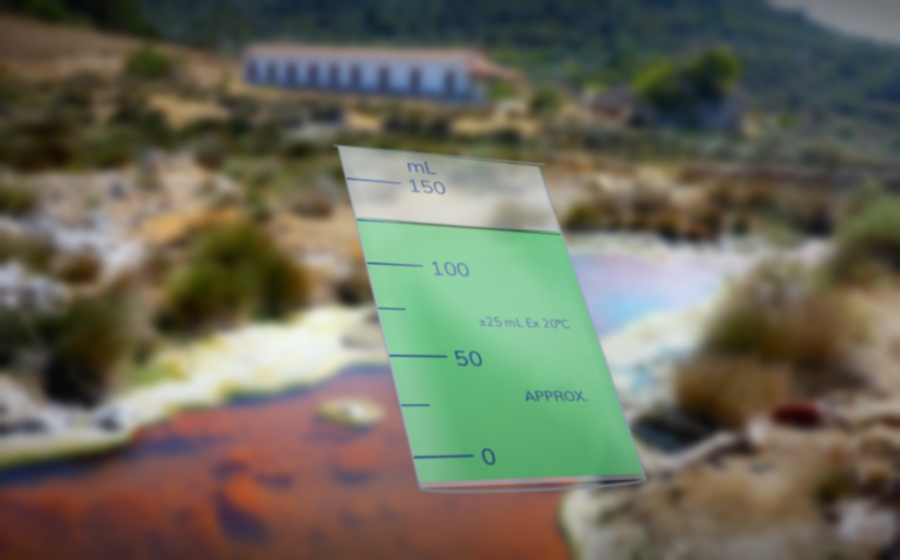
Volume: value=125 unit=mL
